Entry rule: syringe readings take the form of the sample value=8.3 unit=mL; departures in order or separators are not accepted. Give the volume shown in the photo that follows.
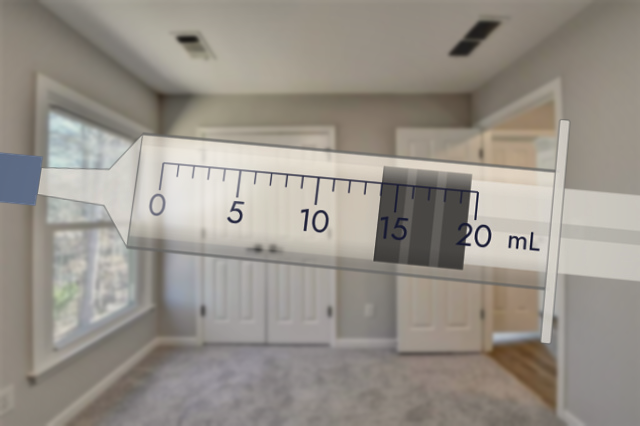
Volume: value=14 unit=mL
